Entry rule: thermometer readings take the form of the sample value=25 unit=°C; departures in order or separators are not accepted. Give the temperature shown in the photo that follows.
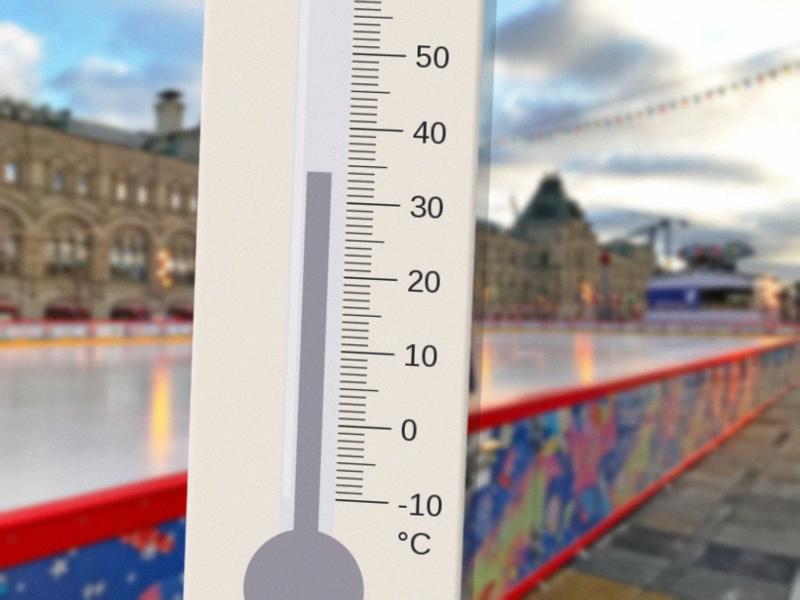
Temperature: value=34 unit=°C
